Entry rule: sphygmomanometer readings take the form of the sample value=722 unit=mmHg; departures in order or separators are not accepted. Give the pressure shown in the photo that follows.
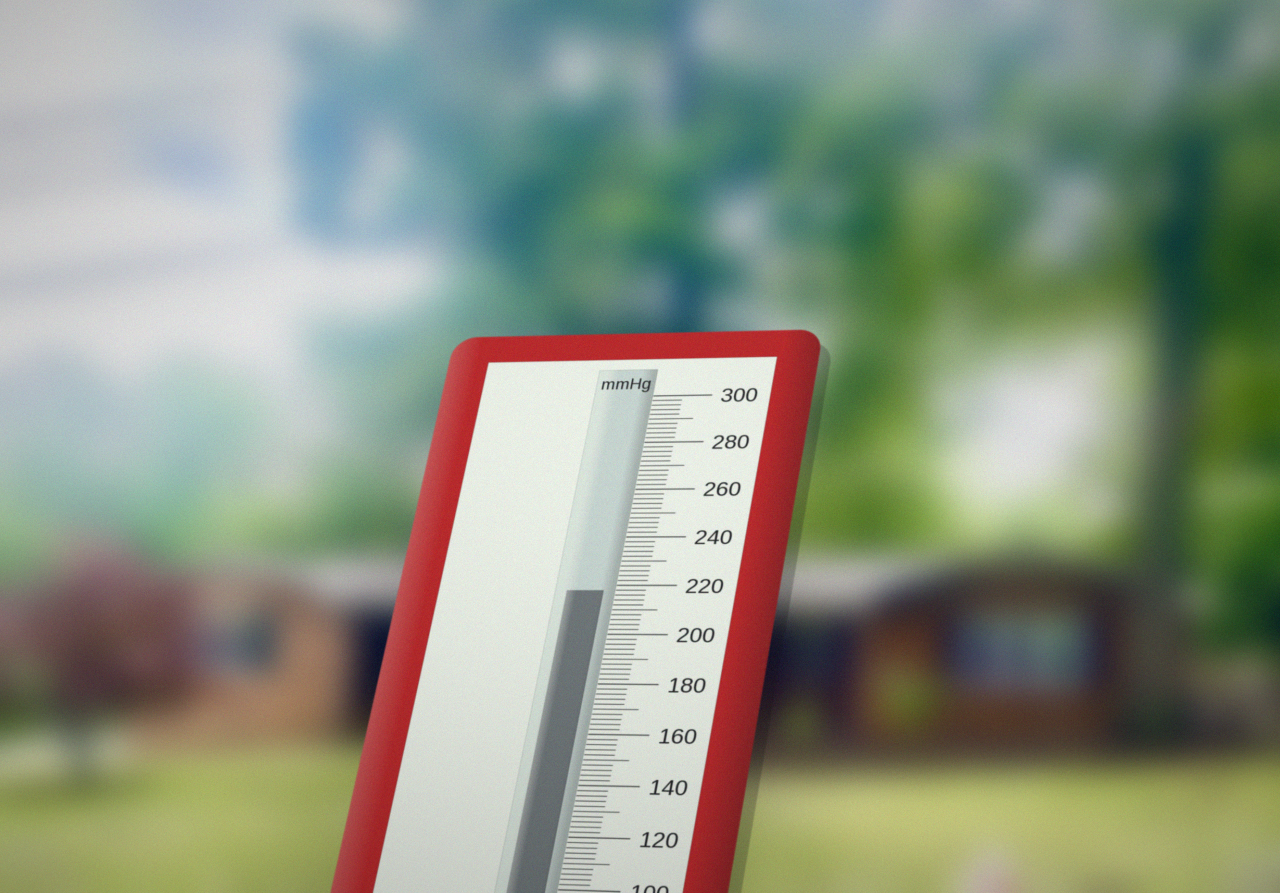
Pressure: value=218 unit=mmHg
